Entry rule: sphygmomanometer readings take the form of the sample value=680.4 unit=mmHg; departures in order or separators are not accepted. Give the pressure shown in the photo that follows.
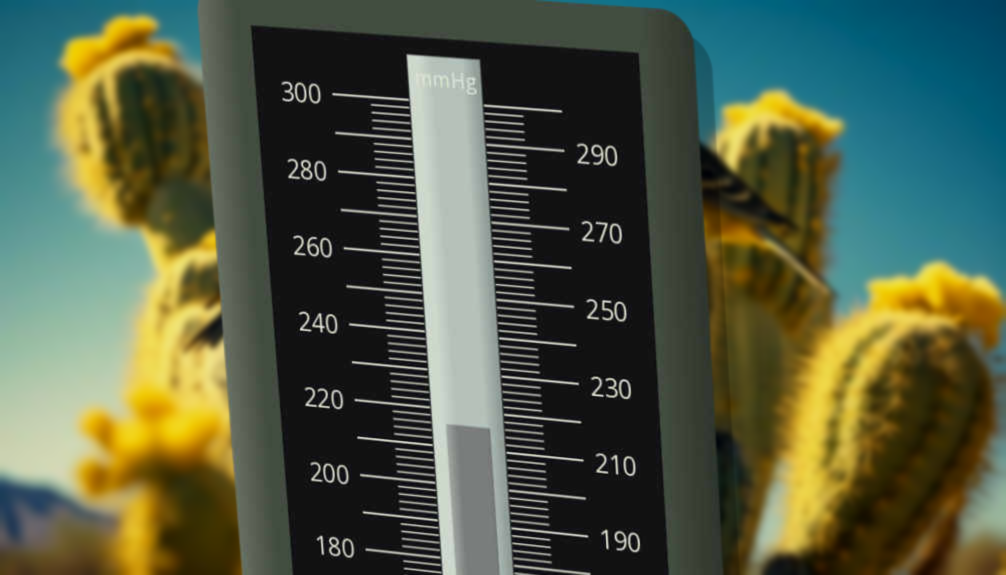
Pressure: value=216 unit=mmHg
